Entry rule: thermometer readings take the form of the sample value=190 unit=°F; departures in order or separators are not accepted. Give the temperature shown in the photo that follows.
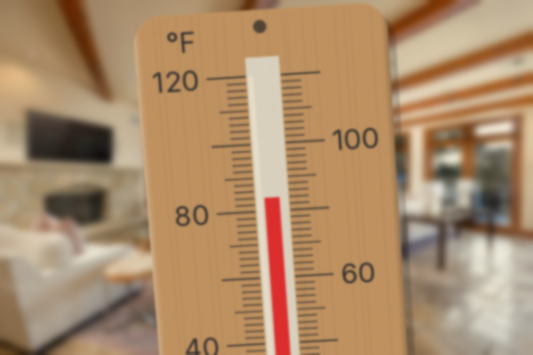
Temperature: value=84 unit=°F
